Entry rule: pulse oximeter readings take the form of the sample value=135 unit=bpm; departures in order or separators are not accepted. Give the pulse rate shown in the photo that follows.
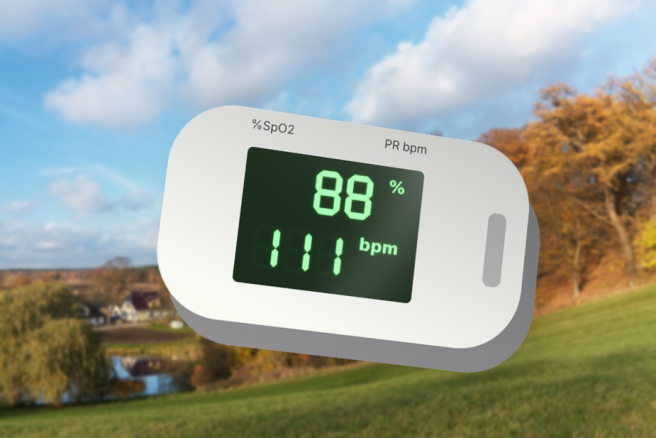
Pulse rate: value=111 unit=bpm
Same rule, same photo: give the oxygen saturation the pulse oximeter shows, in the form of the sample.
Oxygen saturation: value=88 unit=%
